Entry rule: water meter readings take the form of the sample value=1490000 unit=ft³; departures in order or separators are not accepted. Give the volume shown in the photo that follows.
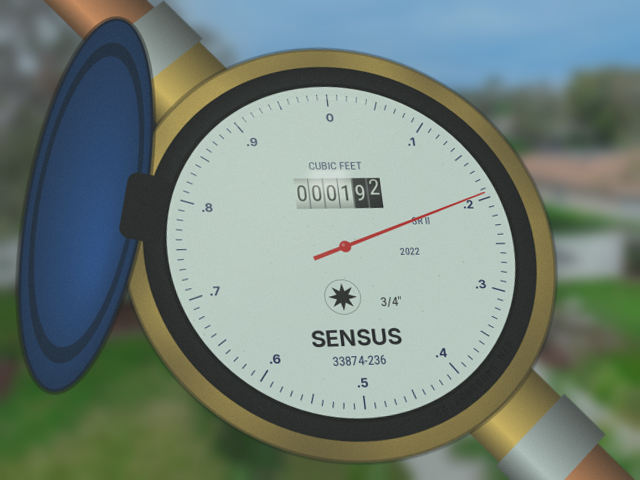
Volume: value=192.19 unit=ft³
